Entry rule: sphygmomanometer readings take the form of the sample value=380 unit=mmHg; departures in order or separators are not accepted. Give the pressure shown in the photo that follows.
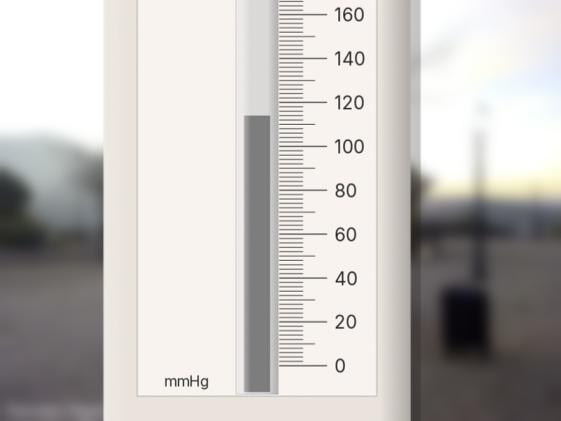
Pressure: value=114 unit=mmHg
